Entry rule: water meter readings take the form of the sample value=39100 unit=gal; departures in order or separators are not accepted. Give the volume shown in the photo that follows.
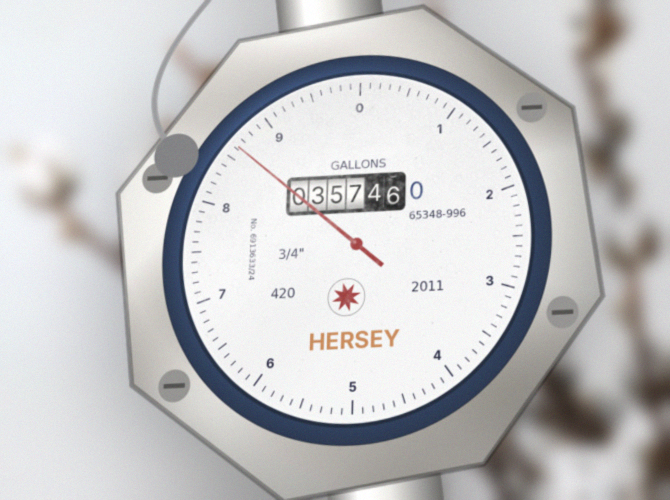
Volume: value=357458.6 unit=gal
